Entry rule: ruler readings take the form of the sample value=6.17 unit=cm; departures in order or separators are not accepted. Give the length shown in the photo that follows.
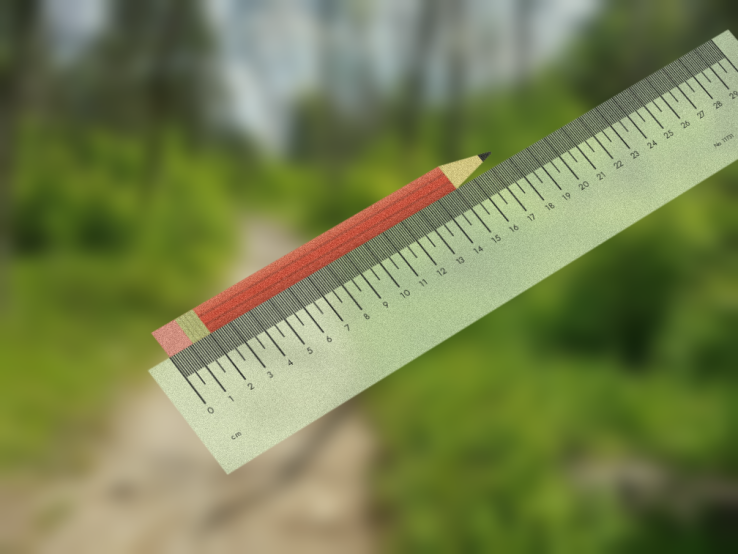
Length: value=17.5 unit=cm
